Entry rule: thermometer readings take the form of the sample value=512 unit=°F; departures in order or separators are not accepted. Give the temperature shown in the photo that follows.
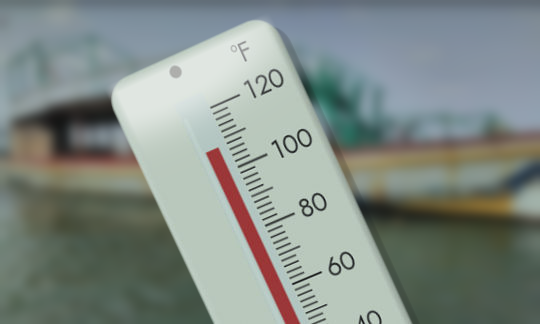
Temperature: value=108 unit=°F
